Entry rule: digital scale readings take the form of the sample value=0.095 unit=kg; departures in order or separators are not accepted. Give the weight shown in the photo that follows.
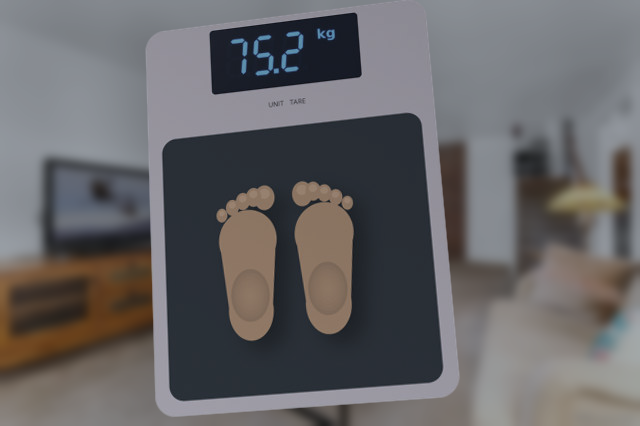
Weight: value=75.2 unit=kg
